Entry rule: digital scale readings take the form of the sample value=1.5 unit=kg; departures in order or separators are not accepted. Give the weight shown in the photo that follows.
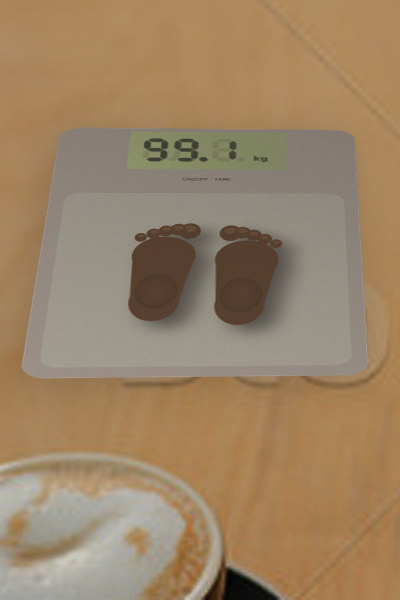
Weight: value=99.1 unit=kg
